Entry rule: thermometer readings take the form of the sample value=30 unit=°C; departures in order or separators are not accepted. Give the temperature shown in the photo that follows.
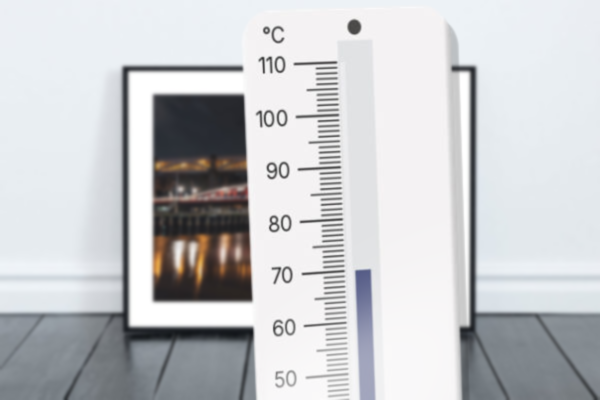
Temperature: value=70 unit=°C
